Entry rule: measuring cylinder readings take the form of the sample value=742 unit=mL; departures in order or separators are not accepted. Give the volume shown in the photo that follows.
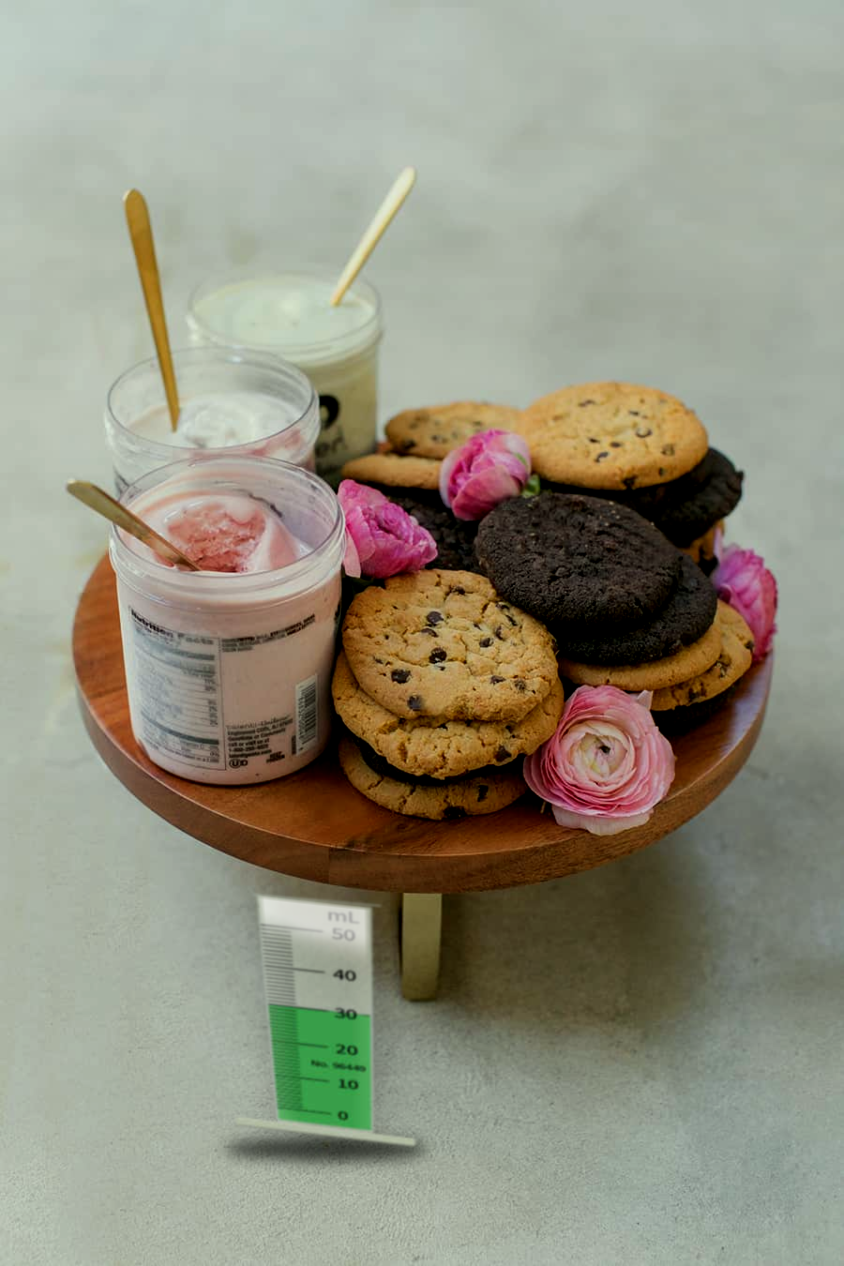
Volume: value=30 unit=mL
